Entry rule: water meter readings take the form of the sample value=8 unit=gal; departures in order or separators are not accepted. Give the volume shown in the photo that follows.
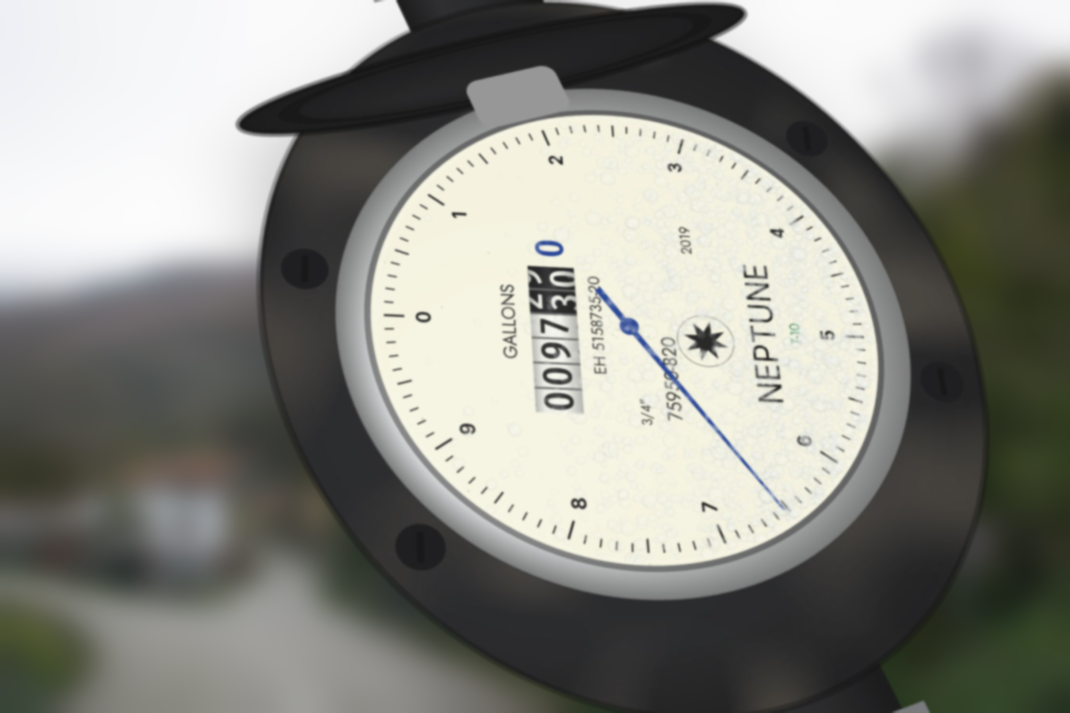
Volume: value=97296.5 unit=gal
